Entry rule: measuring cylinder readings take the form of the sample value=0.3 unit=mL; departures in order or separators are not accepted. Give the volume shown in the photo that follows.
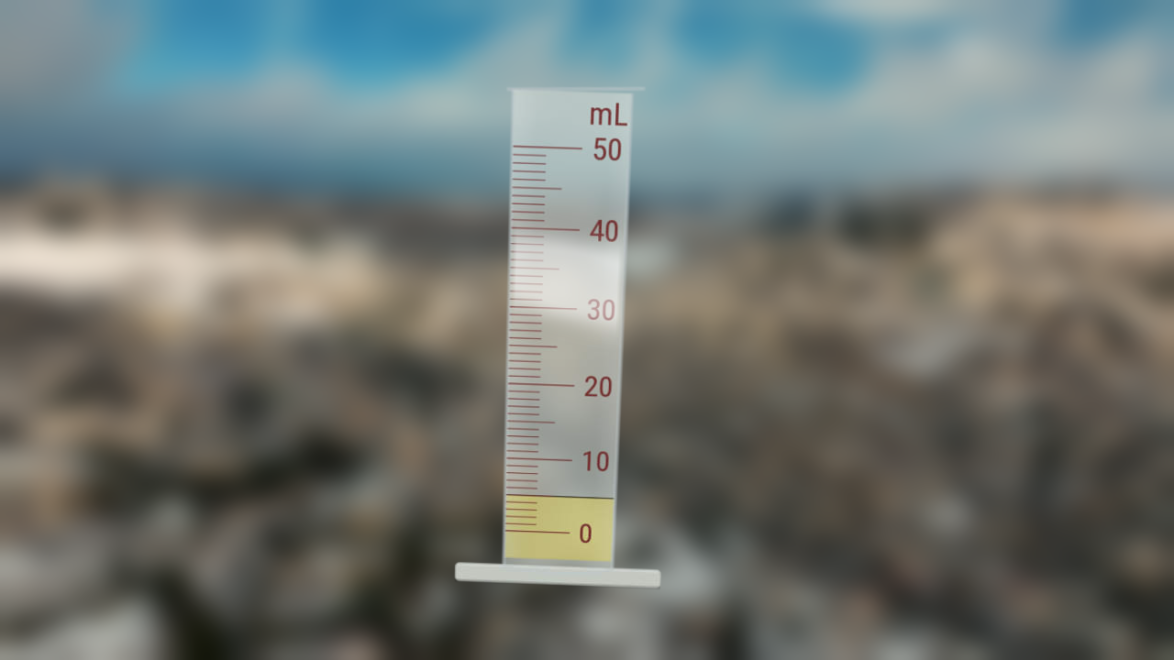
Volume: value=5 unit=mL
